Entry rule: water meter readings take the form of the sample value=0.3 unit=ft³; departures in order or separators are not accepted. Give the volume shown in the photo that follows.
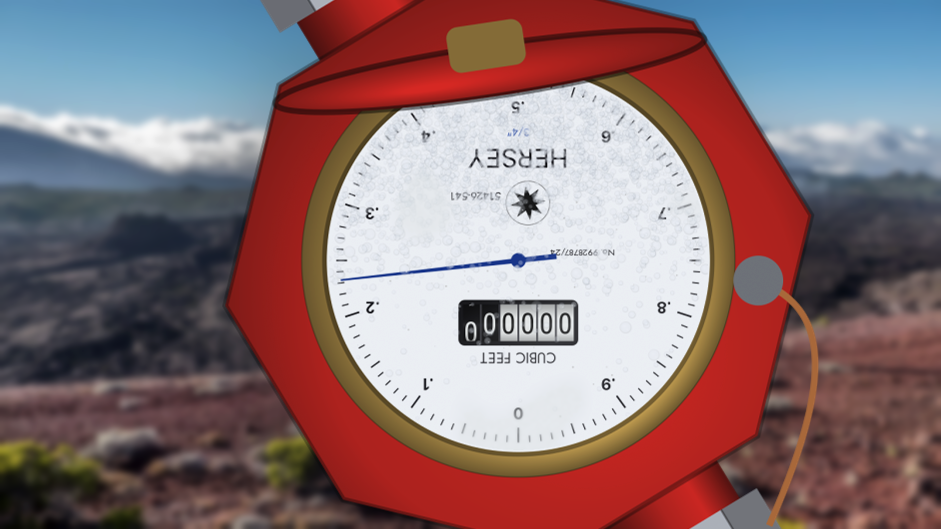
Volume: value=0.23 unit=ft³
